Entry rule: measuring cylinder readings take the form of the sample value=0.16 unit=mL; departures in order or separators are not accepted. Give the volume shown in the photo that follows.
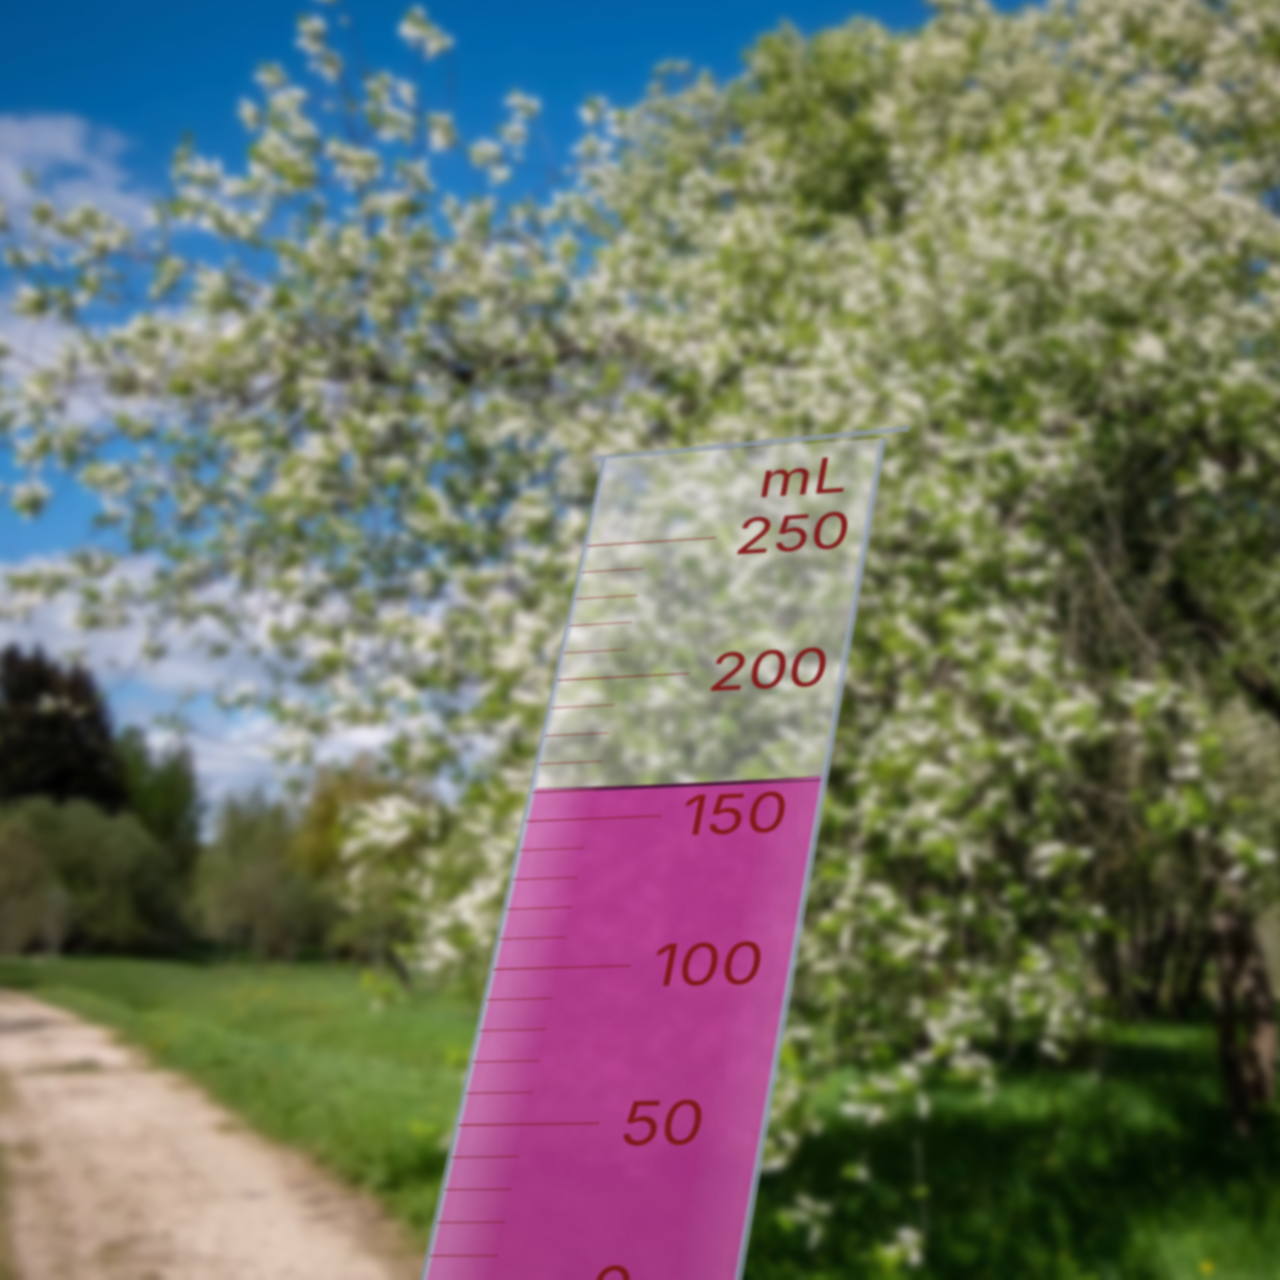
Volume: value=160 unit=mL
